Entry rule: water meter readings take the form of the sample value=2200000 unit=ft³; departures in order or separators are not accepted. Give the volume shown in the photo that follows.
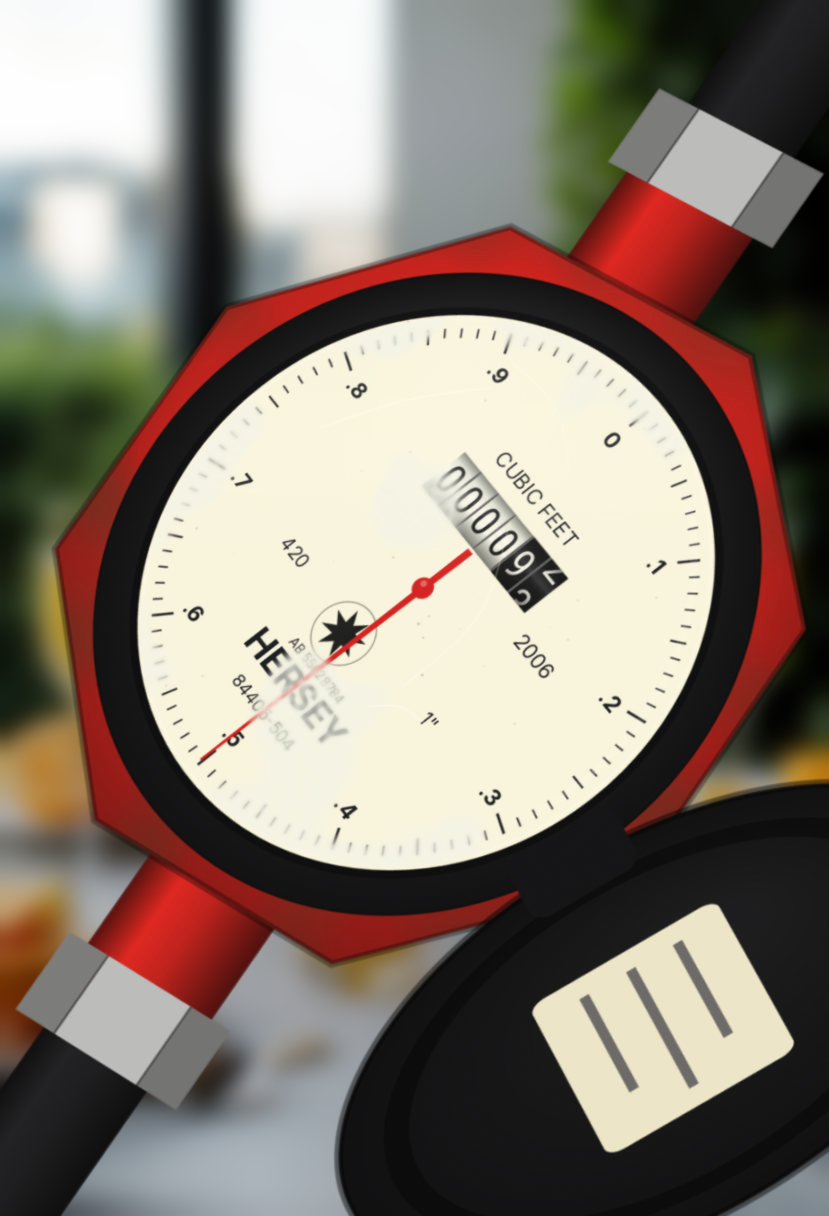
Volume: value=92.50 unit=ft³
